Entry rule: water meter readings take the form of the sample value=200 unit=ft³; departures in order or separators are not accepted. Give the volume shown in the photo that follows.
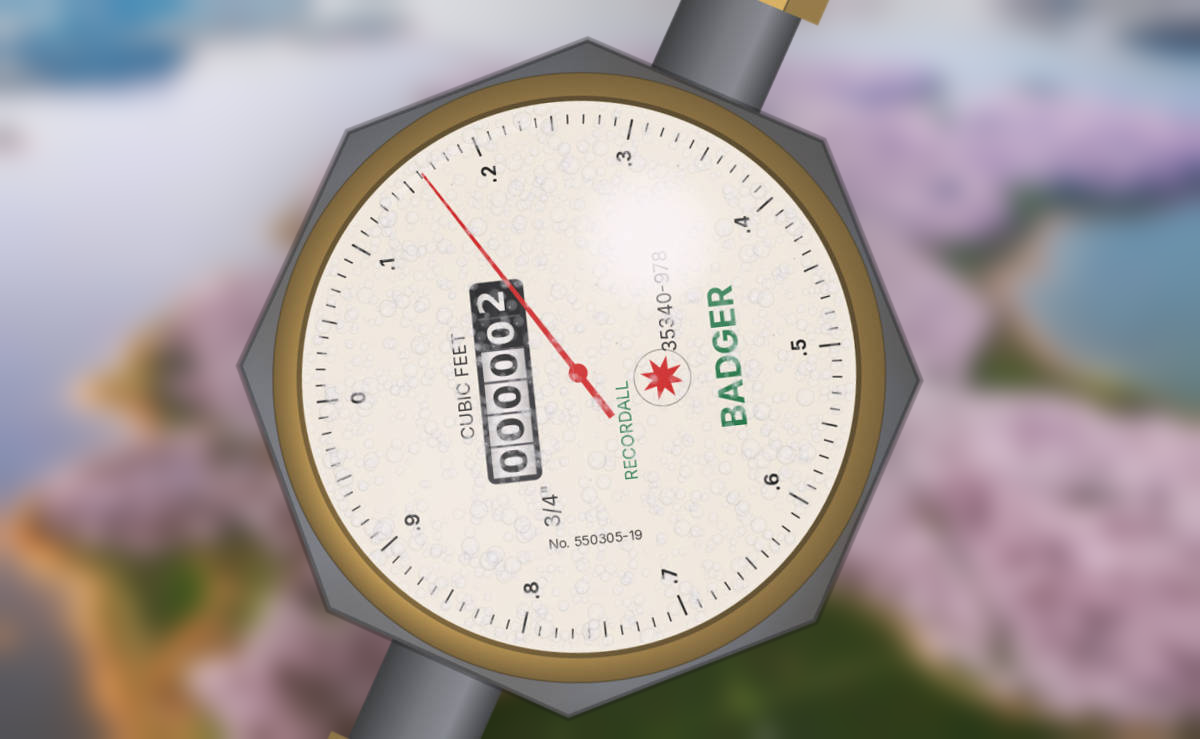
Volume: value=2.16 unit=ft³
